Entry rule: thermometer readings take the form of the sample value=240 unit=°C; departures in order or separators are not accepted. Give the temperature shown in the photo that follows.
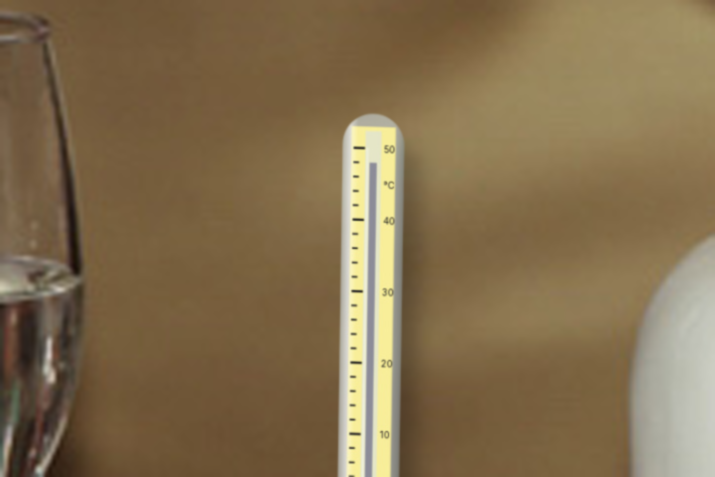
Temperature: value=48 unit=°C
